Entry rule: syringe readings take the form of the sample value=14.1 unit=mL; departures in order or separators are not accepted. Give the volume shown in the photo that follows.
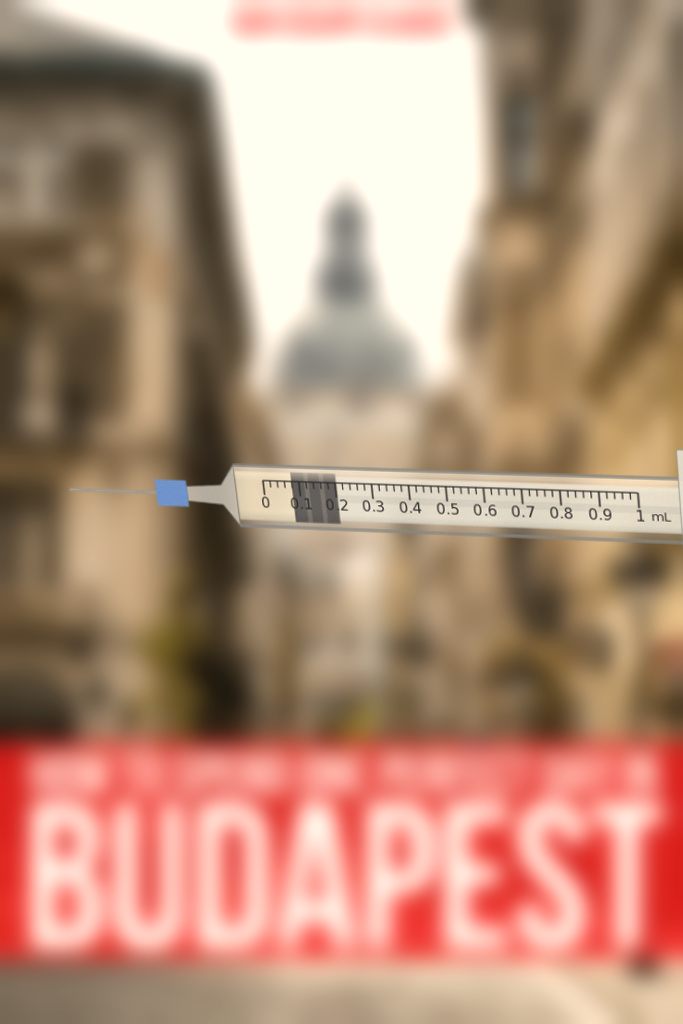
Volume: value=0.08 unit=mL
